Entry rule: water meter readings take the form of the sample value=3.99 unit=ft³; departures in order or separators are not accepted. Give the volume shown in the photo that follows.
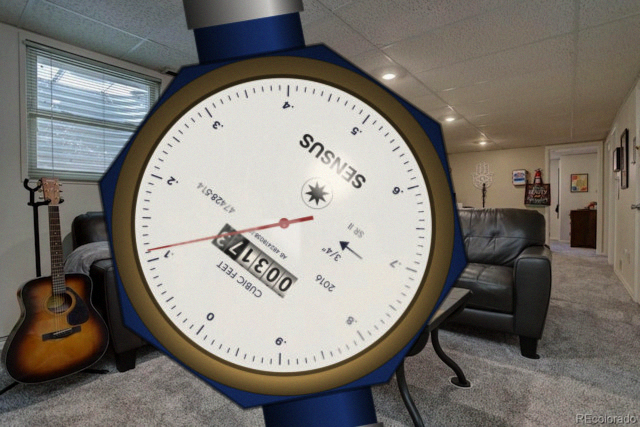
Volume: value=3173.11 unit=ft³
